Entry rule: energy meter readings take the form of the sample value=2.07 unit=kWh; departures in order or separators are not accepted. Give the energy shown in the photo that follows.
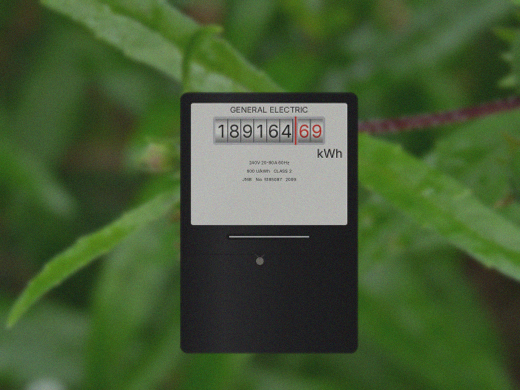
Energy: value=189164.69 unit=kWh
